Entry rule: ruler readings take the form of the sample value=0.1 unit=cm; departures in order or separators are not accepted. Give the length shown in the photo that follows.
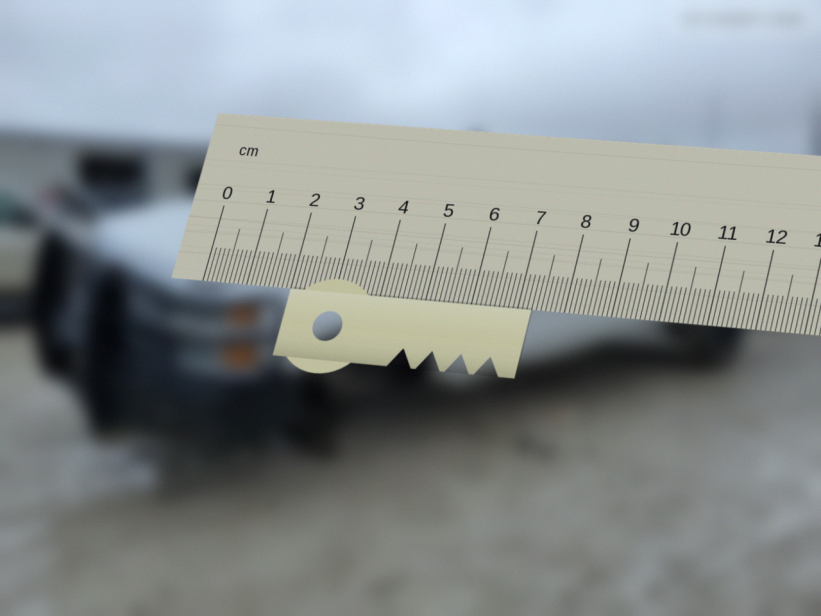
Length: value=5.3 unit=cm
